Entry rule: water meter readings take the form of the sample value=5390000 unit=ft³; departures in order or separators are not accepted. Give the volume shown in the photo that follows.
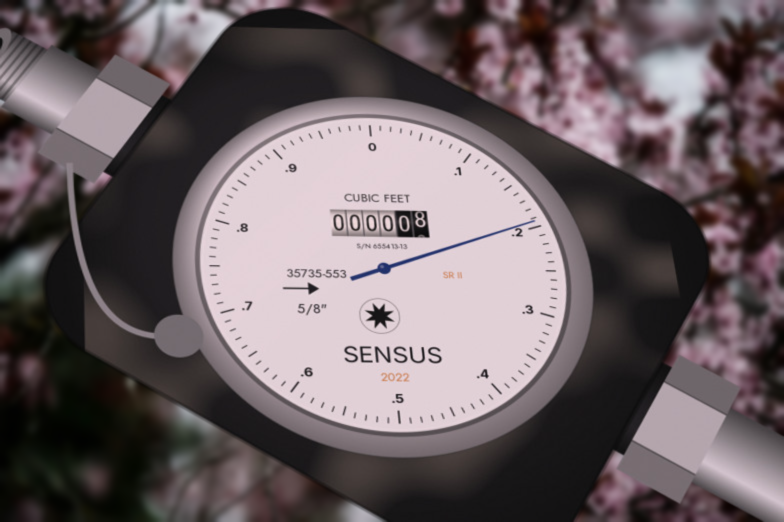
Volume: value=8.19 unit=ft³
